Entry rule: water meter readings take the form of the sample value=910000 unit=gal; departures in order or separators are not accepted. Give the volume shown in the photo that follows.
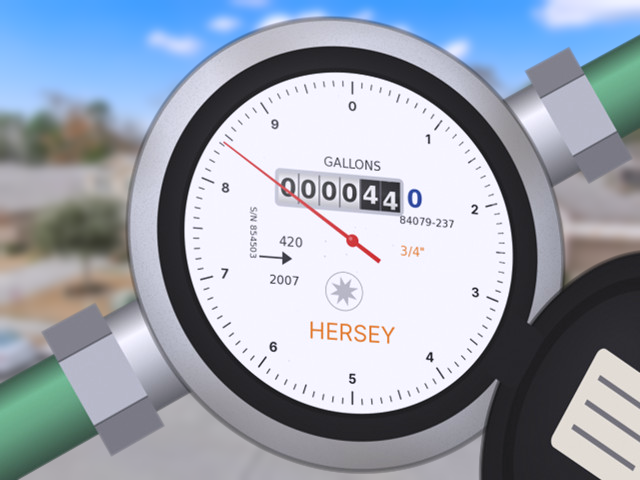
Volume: value=438.4 unit=gal
